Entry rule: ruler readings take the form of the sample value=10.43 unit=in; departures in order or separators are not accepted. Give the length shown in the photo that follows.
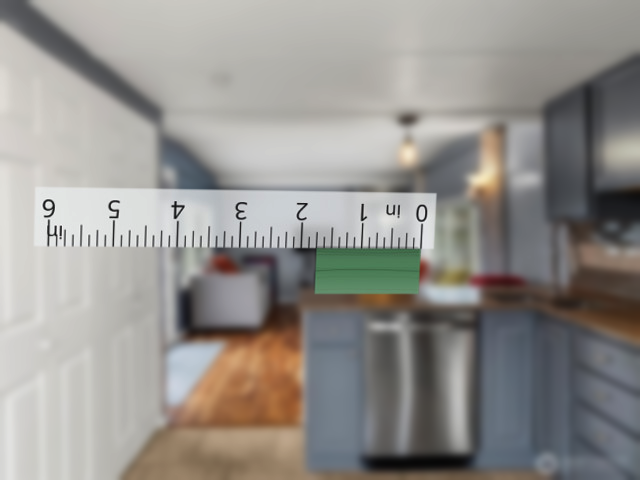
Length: value=1.75 unit=in
